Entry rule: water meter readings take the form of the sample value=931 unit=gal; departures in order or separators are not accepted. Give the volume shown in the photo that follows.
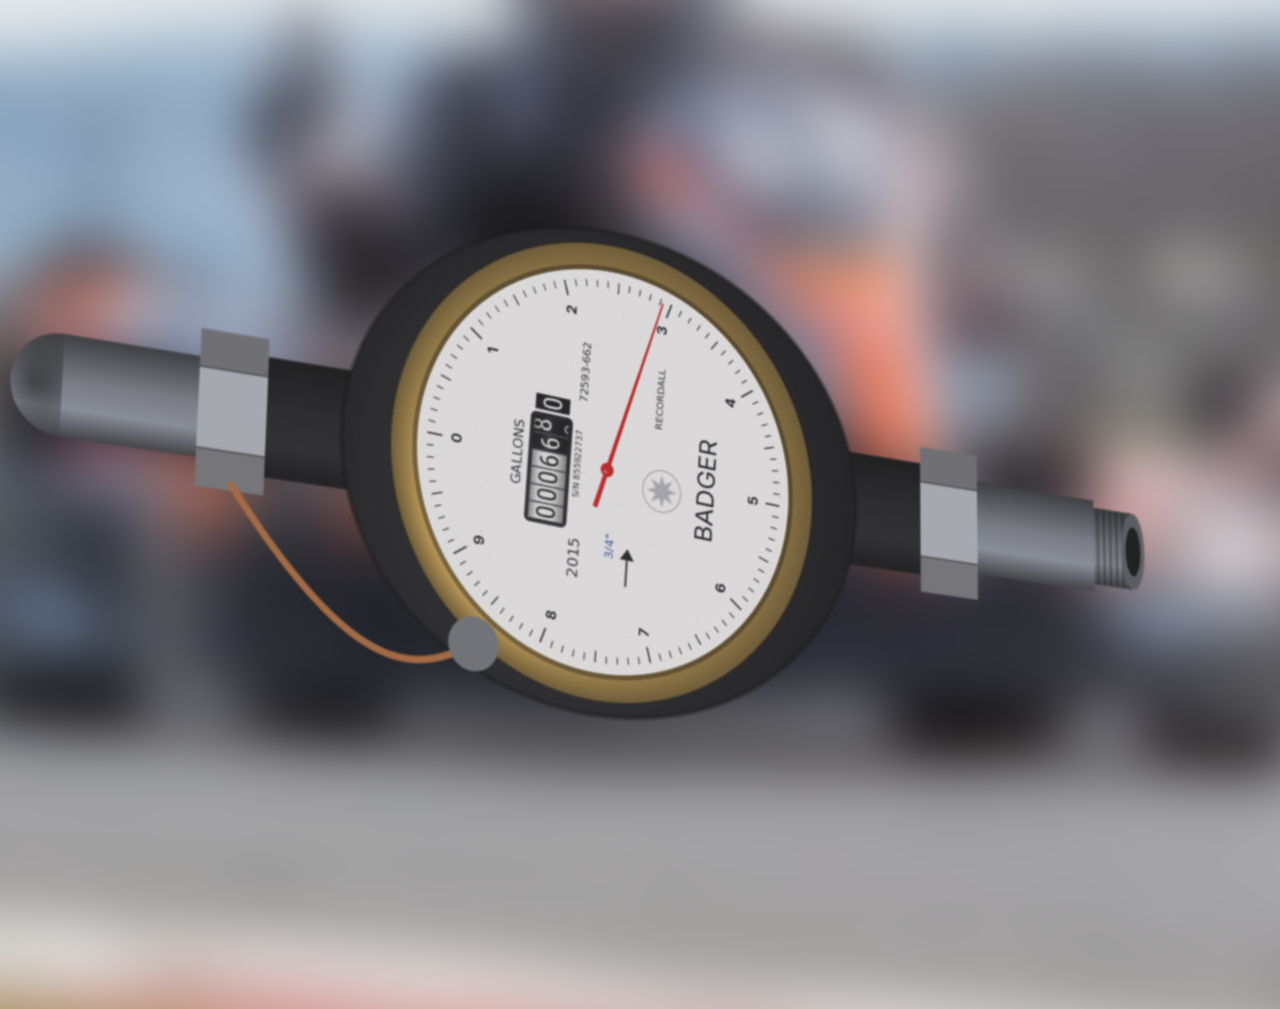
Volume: value=6682.9 unit=gal
